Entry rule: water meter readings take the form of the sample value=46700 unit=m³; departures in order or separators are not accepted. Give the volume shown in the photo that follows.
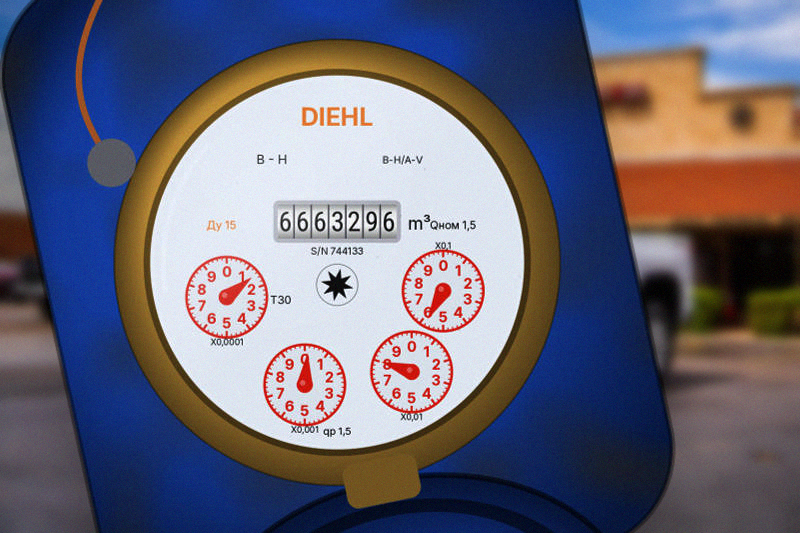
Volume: value=6663296.5801 unit=m³
